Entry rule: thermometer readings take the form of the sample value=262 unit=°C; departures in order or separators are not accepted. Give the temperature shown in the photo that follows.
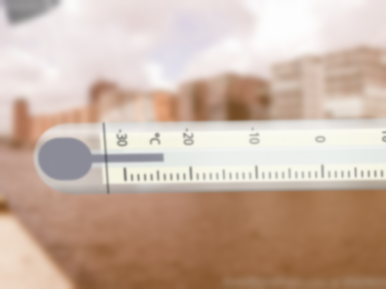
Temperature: value=-24 unit=°C
